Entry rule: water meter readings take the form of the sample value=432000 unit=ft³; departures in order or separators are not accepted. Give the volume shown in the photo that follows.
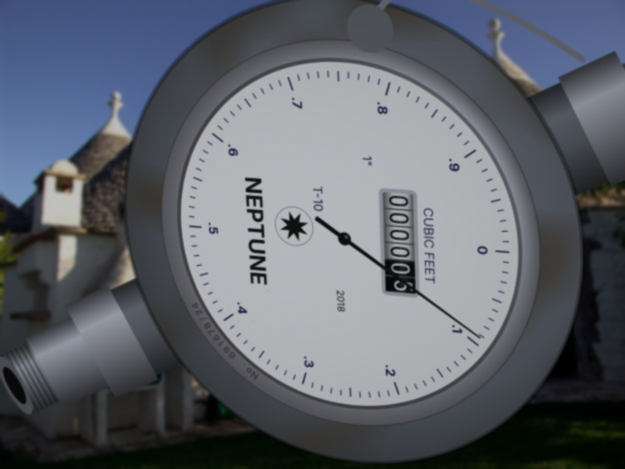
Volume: value=5.09 unit=ft³
